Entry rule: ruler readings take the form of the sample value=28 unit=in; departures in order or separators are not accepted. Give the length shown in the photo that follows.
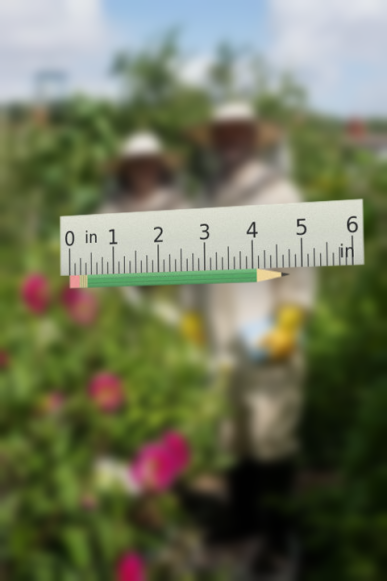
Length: value=4.75 unit=in
